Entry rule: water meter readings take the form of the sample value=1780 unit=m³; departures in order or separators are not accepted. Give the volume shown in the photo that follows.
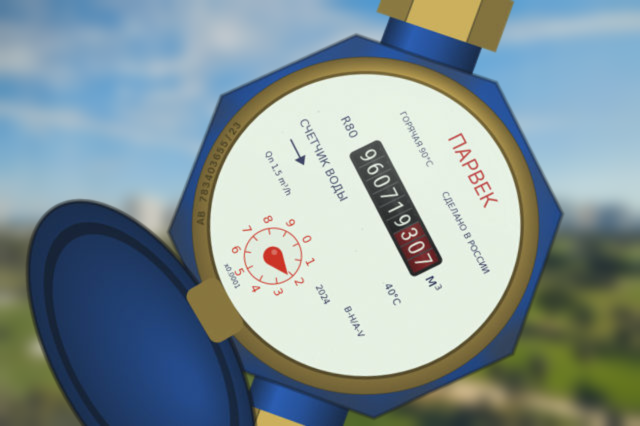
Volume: value=960719.3072 unit=m³
